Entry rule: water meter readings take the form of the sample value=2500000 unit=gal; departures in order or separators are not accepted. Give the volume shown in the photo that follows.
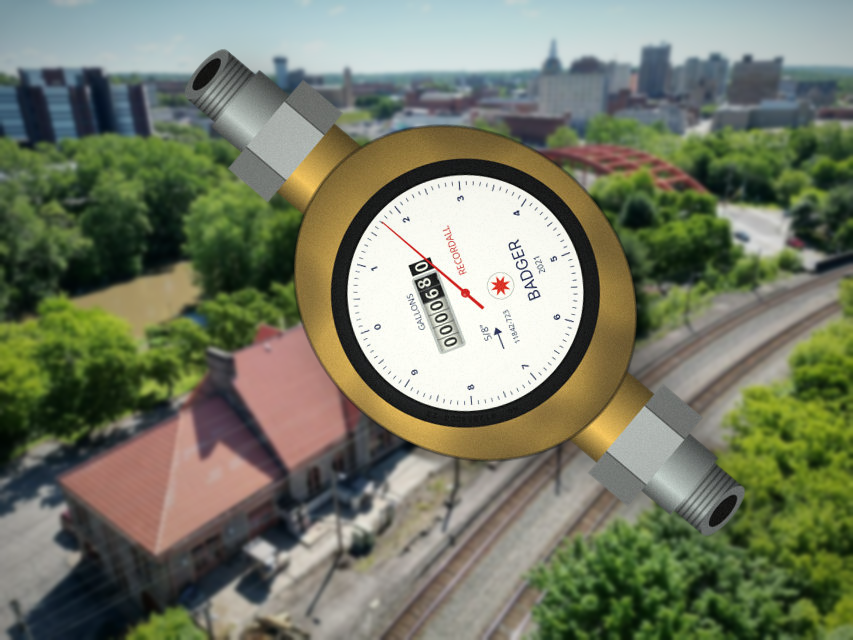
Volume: value=681.7 unit=gal
